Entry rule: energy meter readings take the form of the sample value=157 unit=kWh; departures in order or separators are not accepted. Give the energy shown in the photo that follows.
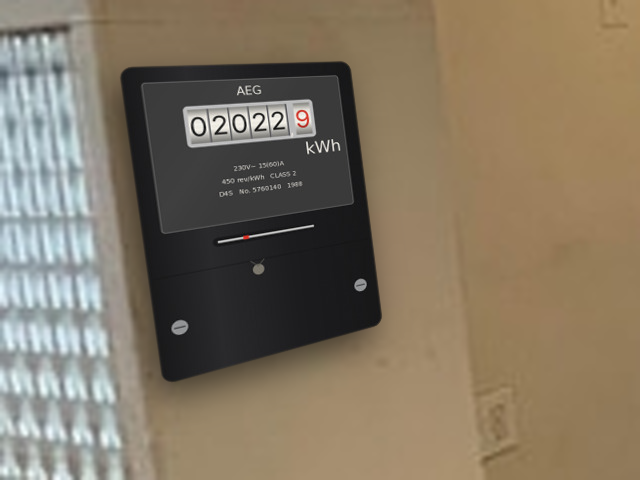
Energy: value=2022.9 unit=kWh
